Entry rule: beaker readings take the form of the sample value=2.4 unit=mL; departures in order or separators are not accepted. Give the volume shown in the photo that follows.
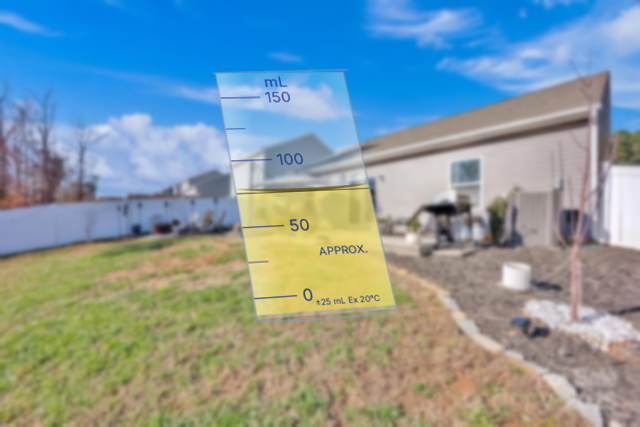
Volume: value=75 unit=mL
